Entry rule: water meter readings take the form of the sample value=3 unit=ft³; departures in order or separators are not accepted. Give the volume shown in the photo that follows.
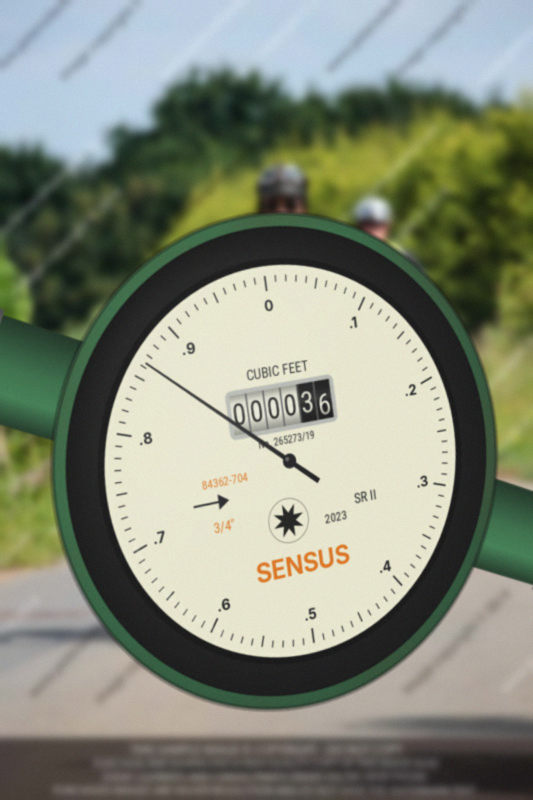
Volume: value=35.86 unit=ft³
